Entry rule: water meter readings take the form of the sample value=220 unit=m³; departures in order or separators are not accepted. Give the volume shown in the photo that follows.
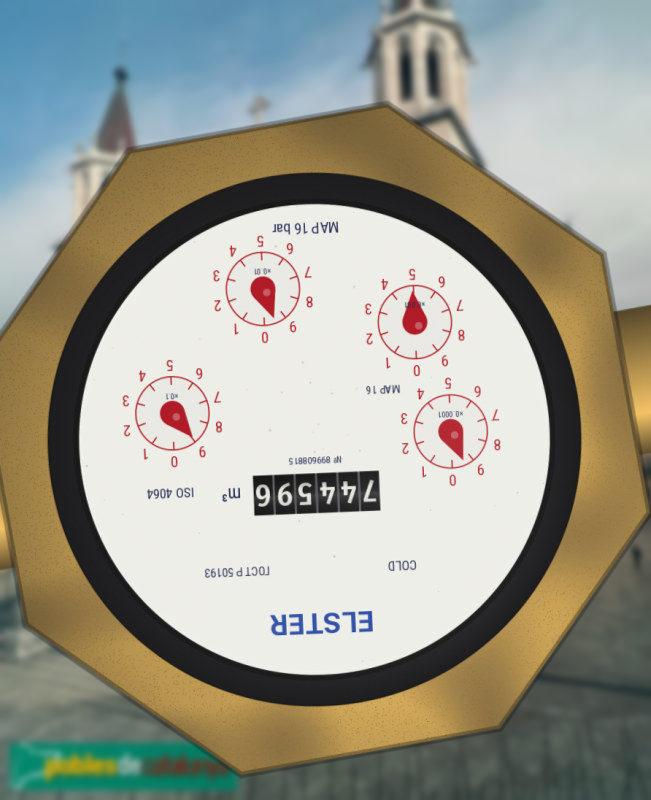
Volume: value=744596.8949 unit=m³
